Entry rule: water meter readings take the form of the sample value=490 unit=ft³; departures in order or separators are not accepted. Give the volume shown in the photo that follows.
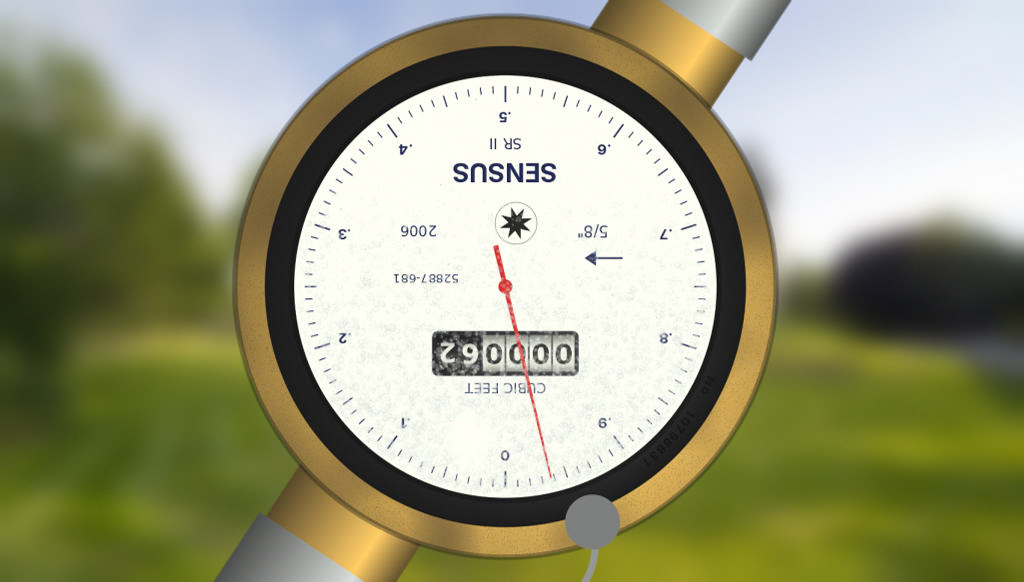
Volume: value=61.96 unit=ft³
